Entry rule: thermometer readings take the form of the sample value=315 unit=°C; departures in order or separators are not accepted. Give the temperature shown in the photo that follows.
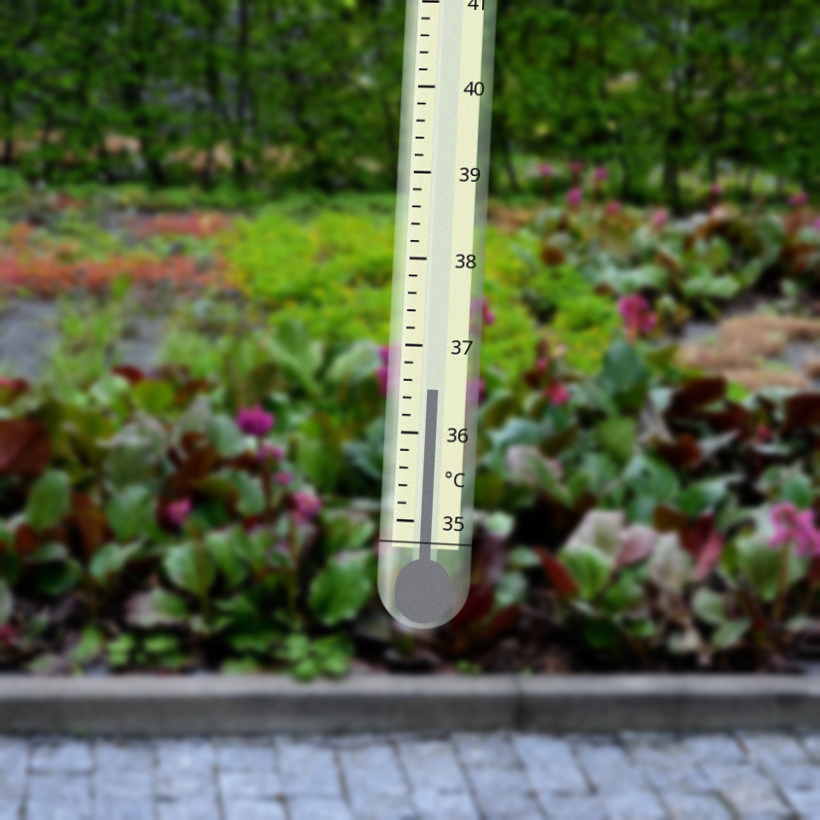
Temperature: value=36.5 unit=°C
